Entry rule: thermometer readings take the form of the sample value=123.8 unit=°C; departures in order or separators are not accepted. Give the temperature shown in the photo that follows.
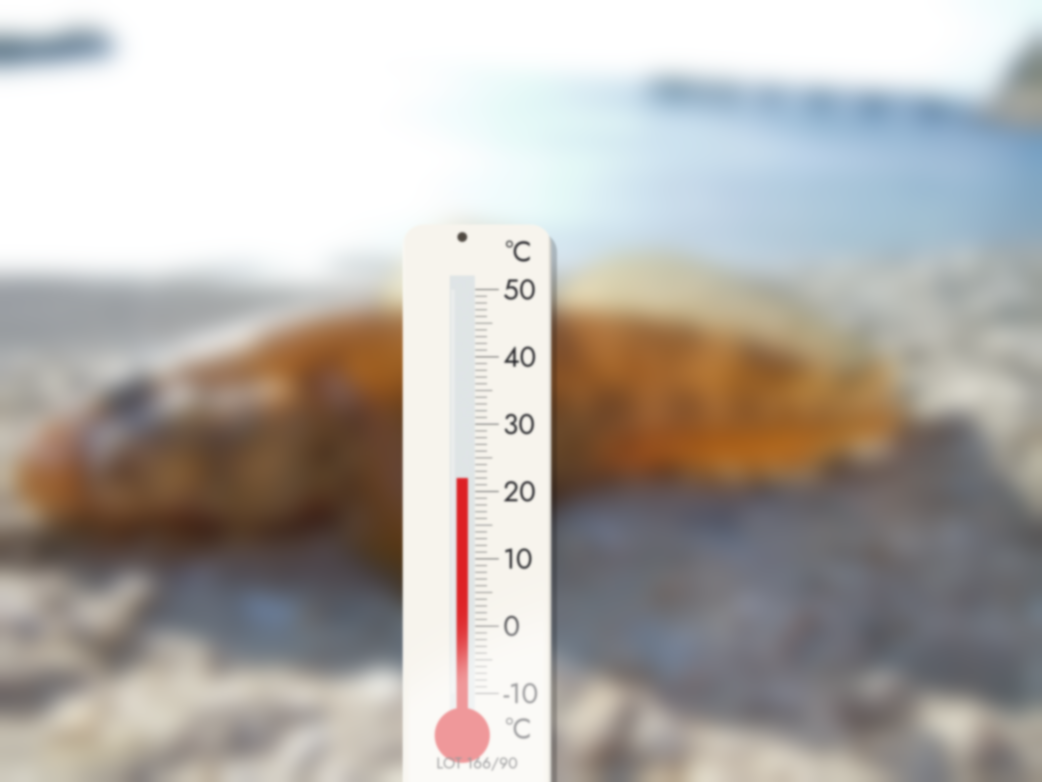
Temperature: value=22 unit=°C
